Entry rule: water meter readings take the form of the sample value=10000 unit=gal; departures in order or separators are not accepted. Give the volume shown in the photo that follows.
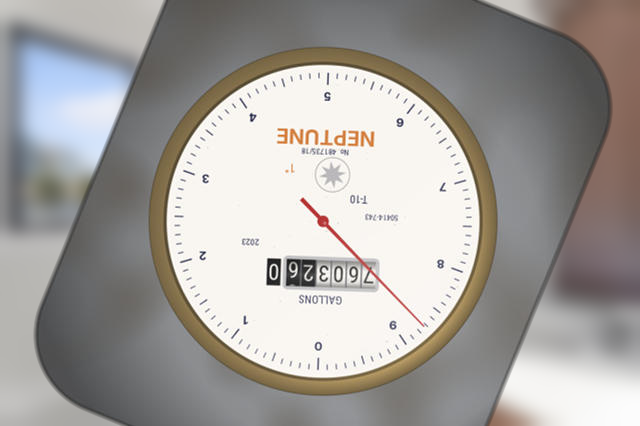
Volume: value=7603258.7 unit=gal
